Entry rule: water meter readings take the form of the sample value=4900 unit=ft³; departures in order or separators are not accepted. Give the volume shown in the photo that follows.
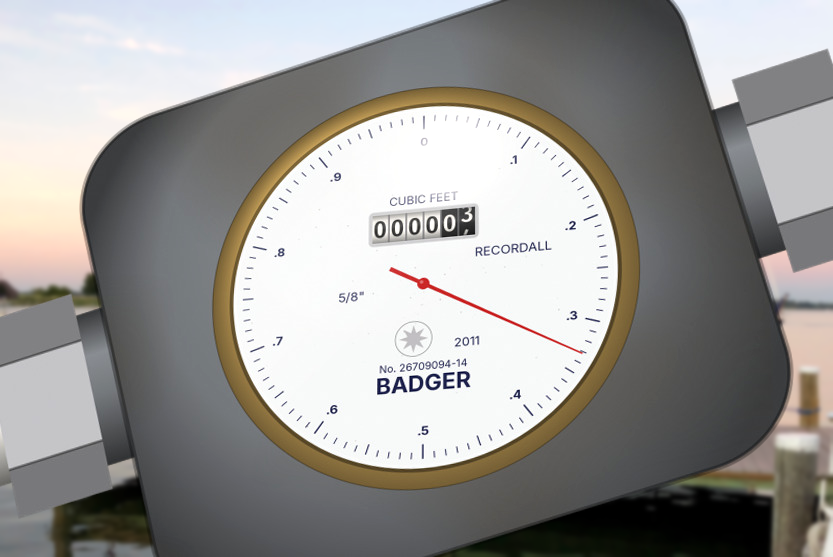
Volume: value=3.33 unit=ft³
